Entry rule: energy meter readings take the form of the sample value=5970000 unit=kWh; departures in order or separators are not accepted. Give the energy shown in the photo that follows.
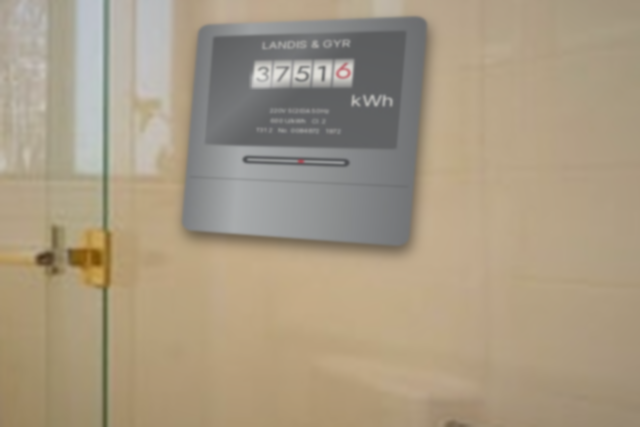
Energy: value=3751.6 unit=kWh
